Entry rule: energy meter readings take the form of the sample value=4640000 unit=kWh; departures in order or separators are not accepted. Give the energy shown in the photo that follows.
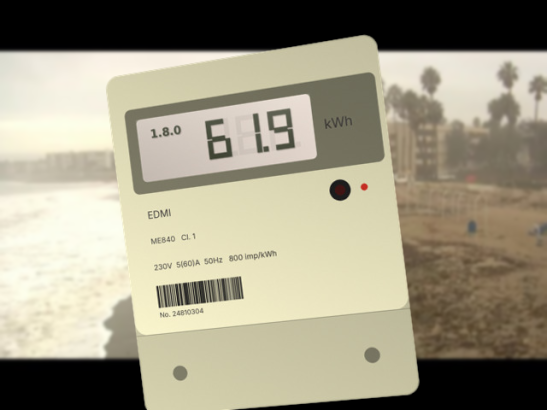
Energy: value=61.9 unit=kWh
